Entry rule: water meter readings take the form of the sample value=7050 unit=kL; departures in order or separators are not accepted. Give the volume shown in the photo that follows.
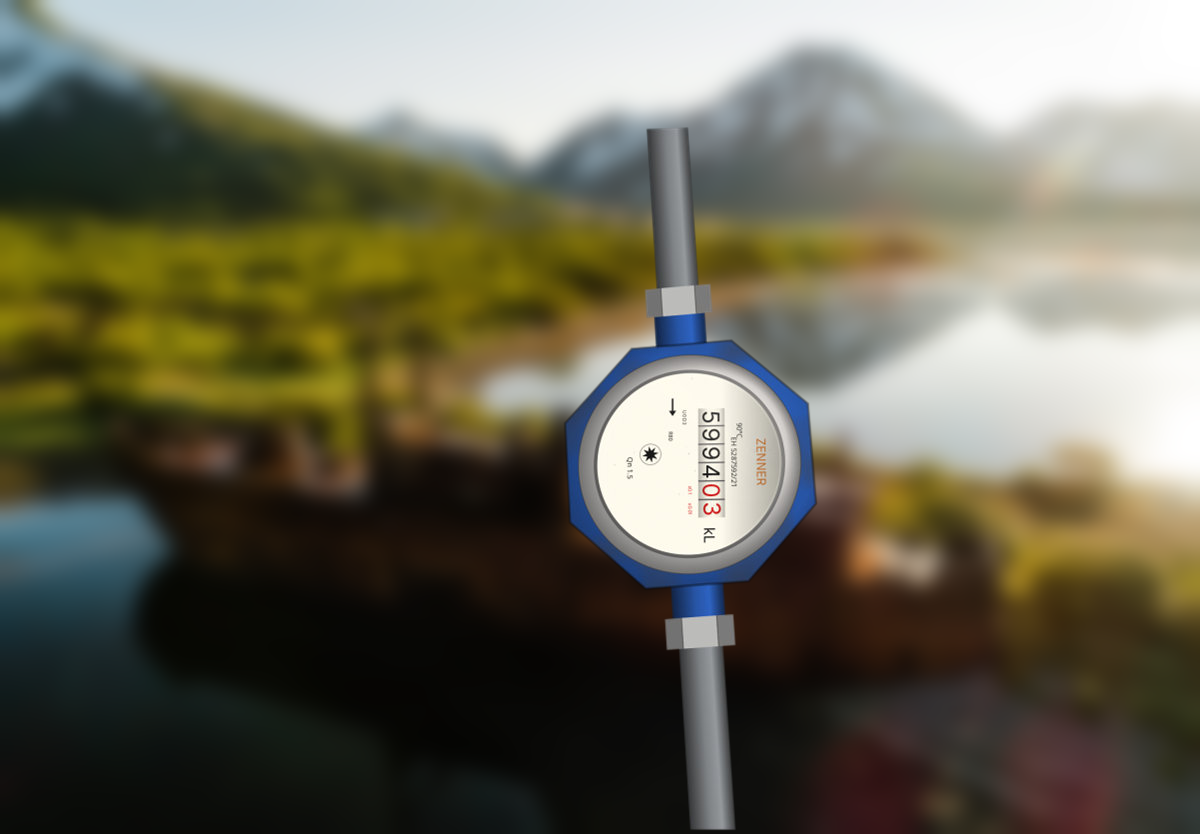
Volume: value=5994.03 unit=kL
